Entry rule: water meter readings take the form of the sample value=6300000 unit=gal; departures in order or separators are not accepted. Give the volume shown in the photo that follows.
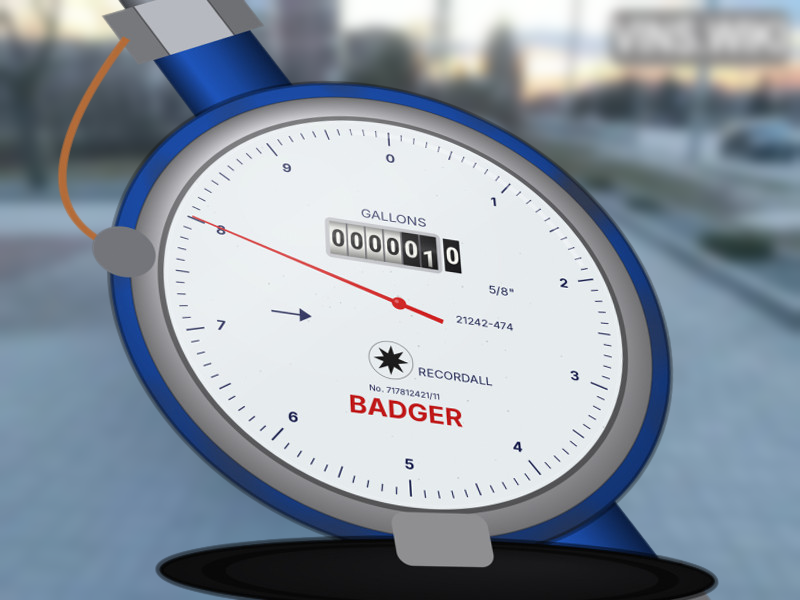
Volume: value=8.0 unit=gal
